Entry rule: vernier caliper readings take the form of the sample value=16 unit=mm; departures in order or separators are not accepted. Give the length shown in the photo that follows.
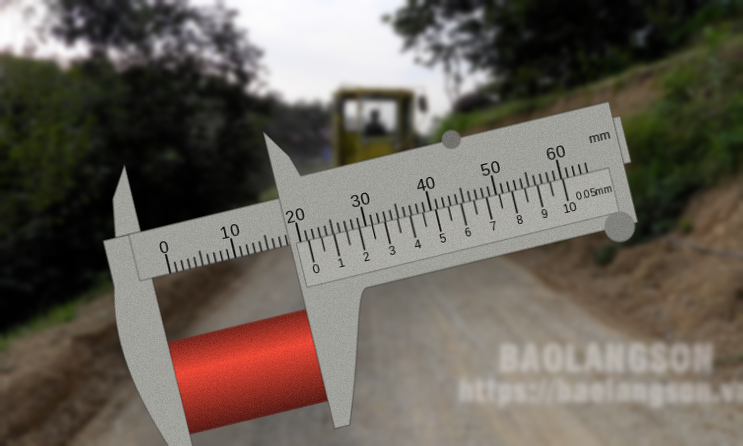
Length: value=21.2 unit=mm
